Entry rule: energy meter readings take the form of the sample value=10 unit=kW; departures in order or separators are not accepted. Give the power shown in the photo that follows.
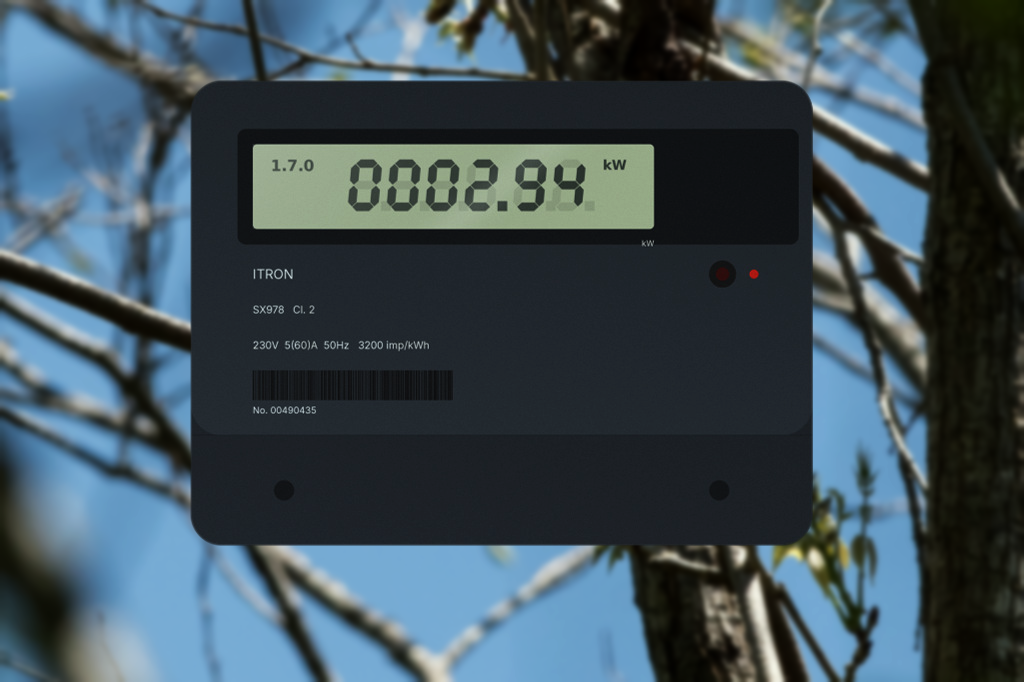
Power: value=2.94 unit=kW
